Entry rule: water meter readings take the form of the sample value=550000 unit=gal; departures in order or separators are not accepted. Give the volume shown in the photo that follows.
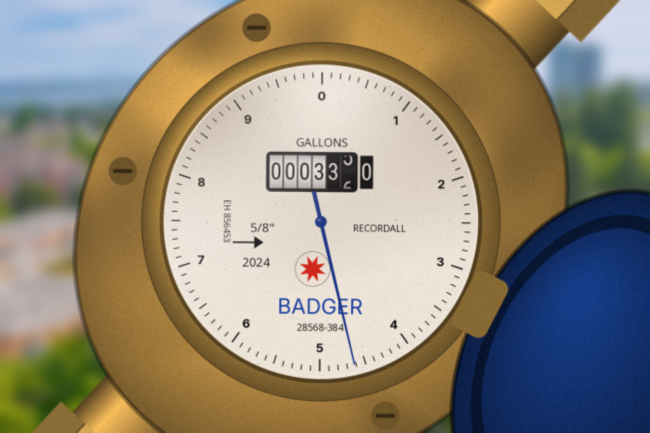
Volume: value=3354.6 unit=gal
